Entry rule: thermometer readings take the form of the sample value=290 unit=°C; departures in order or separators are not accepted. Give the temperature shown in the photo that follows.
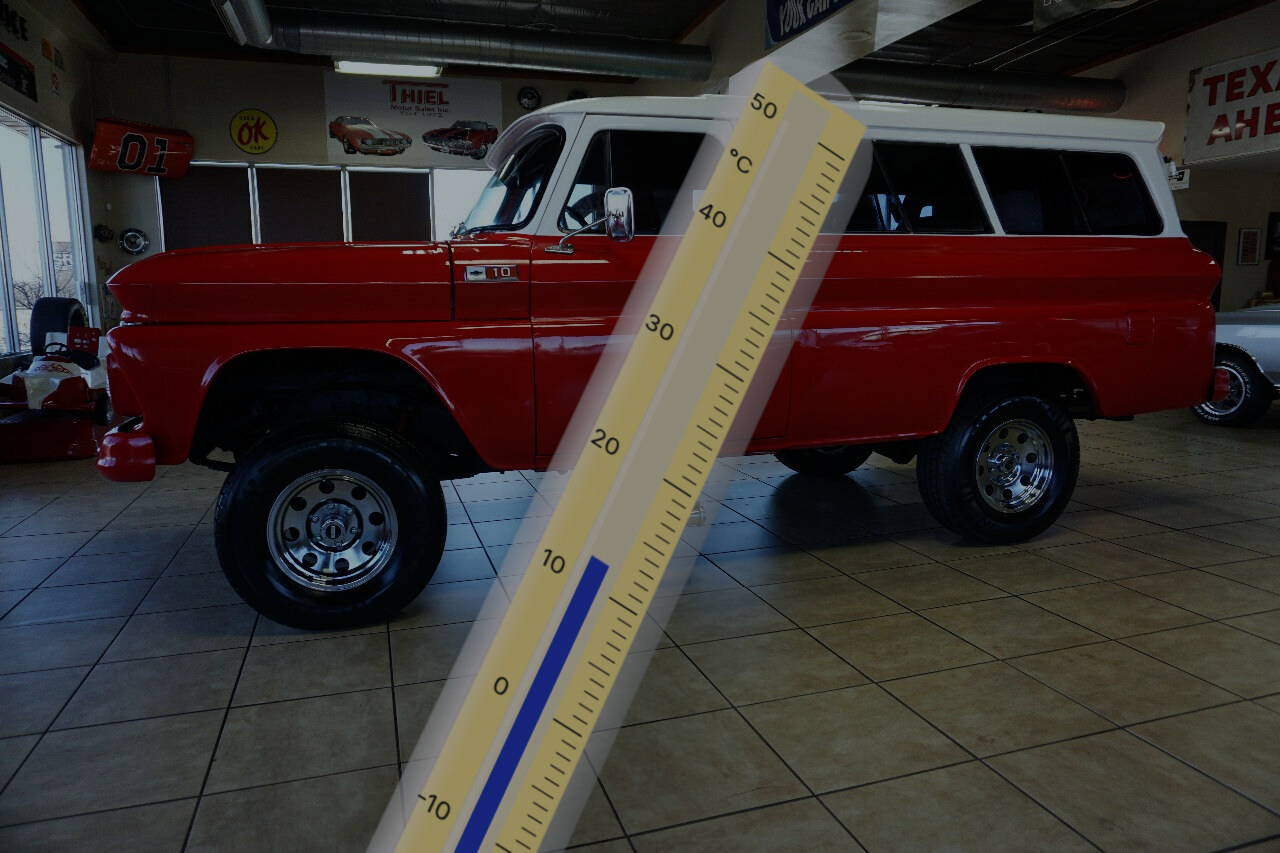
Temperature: value=12 unit=°C
